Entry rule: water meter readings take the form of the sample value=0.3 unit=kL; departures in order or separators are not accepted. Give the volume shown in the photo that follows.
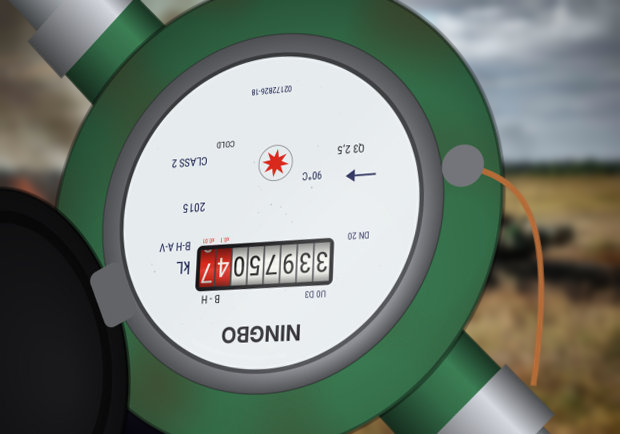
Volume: value=339750.47 unit=kL
